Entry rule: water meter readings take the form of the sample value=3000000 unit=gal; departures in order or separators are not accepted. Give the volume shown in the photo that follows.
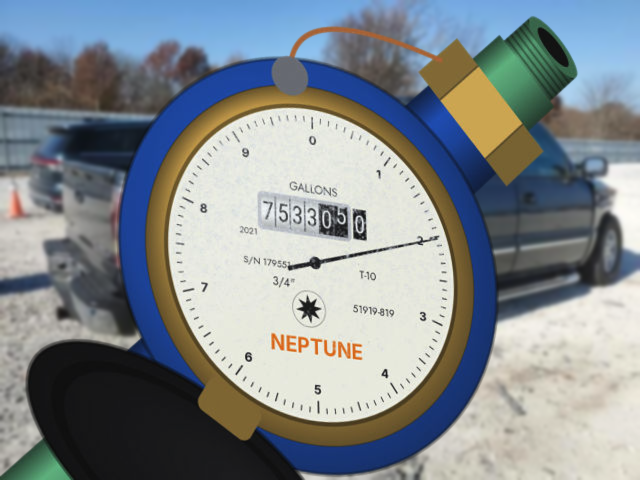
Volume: value=7533052.0 unit=gal
